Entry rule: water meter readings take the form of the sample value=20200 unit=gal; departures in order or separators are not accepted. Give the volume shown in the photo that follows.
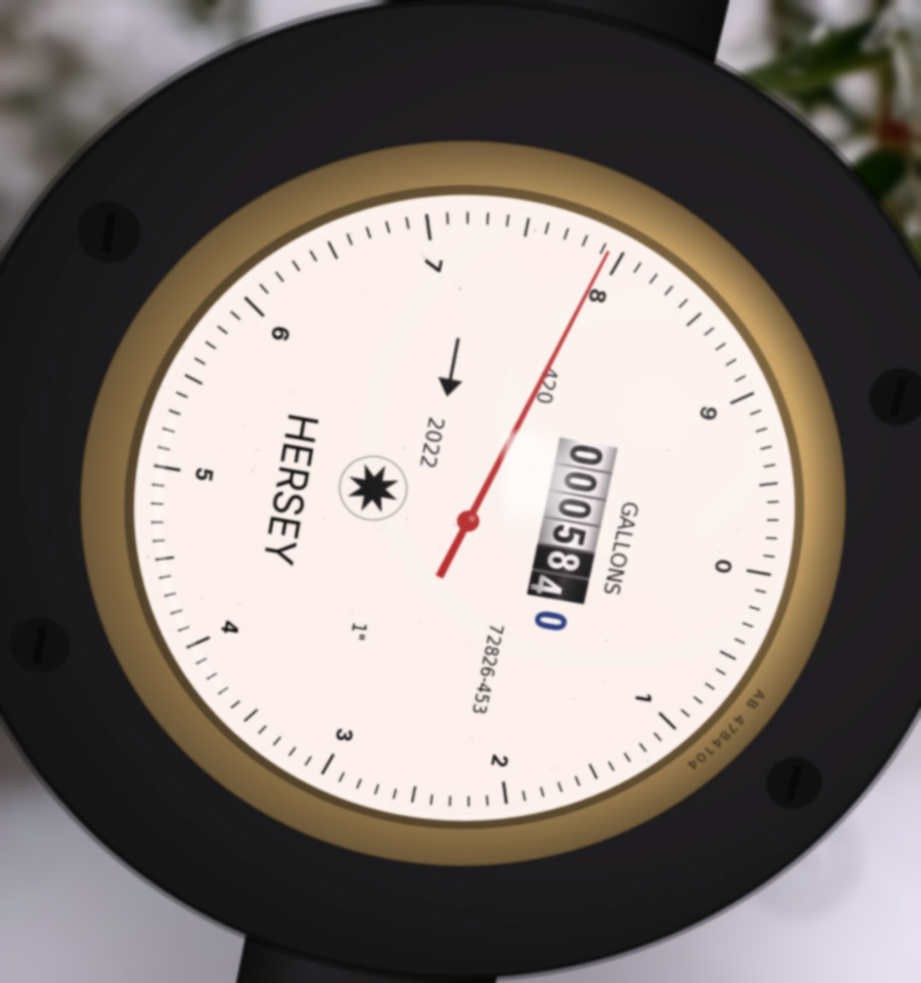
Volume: value=5837.9 unit=gal
